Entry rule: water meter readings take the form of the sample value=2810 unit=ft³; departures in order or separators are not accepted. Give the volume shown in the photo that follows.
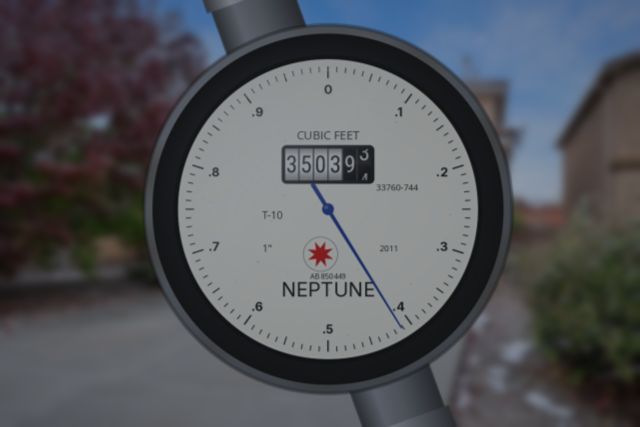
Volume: value=350393.41 unit=ft³
